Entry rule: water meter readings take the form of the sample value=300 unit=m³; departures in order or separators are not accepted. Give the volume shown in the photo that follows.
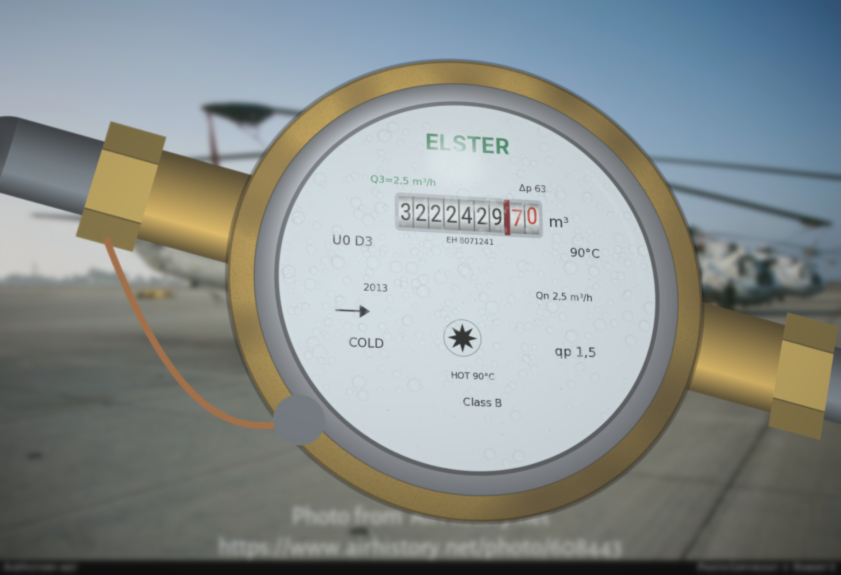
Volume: value=3222429.70 unit=m³
